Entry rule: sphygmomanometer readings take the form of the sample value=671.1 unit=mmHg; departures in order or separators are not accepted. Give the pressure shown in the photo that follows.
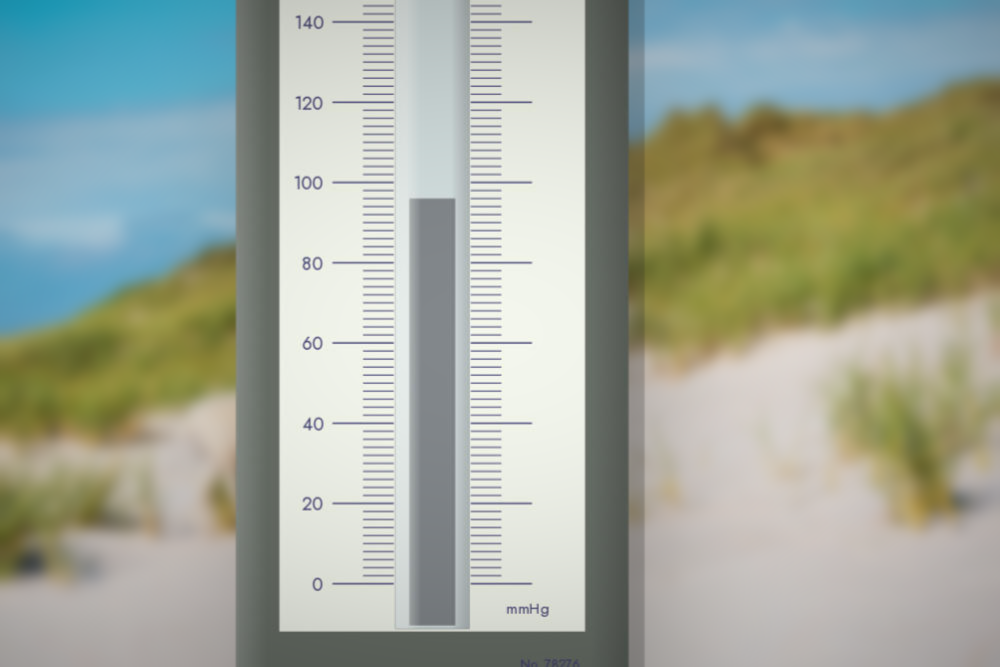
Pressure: value=96 unit=mmHg
